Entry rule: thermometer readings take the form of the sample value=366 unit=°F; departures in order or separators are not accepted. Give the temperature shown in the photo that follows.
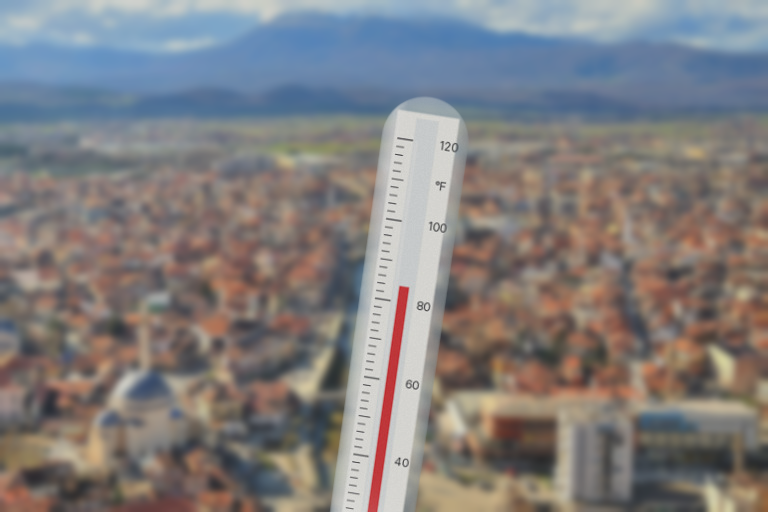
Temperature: value=84 unit=°F
